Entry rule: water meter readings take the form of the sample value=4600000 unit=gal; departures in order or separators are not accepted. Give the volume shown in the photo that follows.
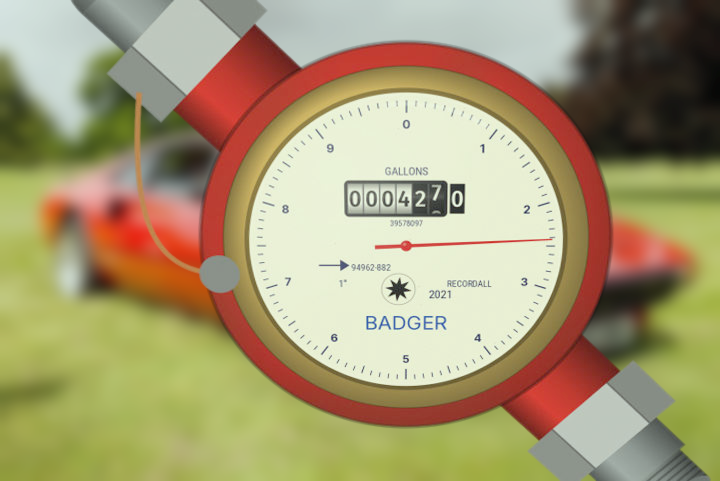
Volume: value=4272.4 unit=gal
